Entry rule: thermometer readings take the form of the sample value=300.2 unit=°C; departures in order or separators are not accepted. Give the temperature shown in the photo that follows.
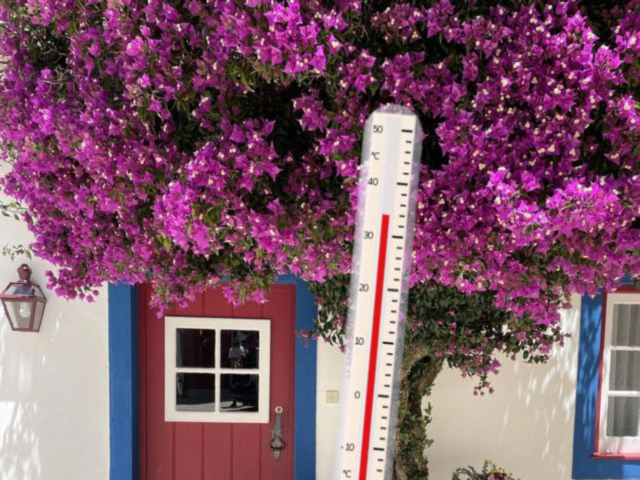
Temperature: value=34 unit=°C
